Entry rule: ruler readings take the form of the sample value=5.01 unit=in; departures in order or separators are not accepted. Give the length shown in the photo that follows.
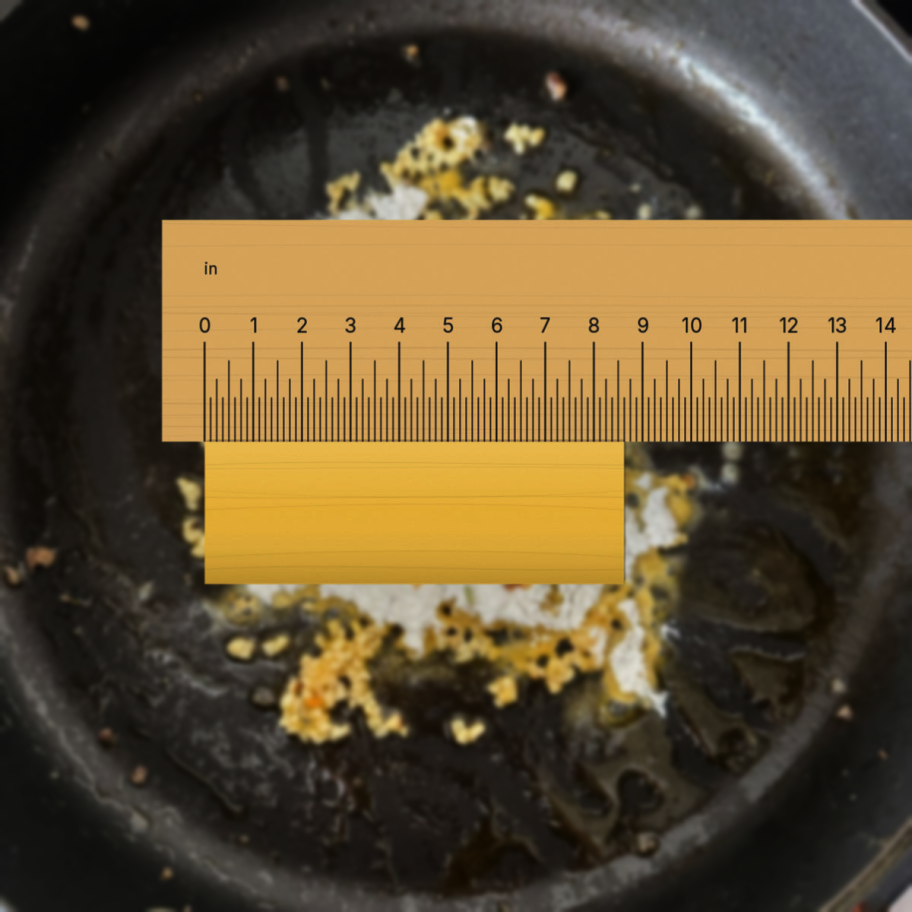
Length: value=8.625 unit=in
